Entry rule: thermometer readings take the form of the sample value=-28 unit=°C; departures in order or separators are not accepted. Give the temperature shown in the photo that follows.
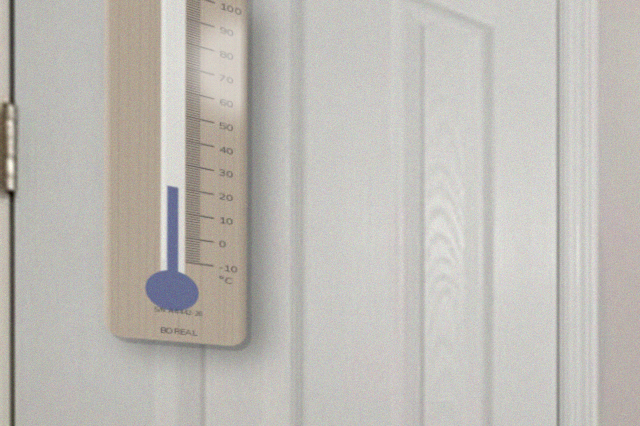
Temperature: value=20 unit=°C
